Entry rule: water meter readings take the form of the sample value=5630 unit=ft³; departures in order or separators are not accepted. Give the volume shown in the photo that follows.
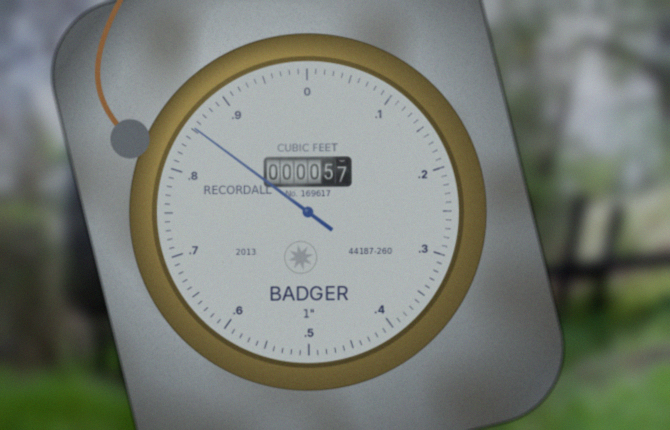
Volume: value=56.85 unit=ft³
